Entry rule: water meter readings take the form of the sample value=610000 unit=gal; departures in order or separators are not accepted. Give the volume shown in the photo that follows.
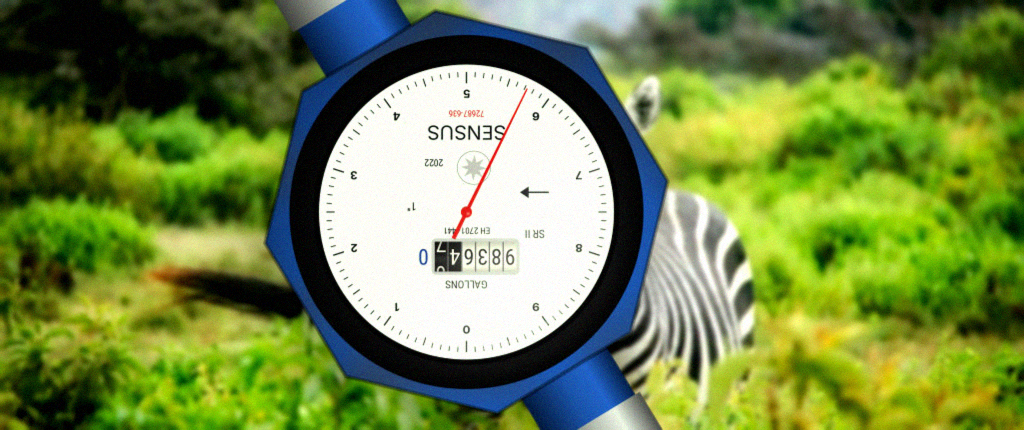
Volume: value=9836465.7 unit=gal
